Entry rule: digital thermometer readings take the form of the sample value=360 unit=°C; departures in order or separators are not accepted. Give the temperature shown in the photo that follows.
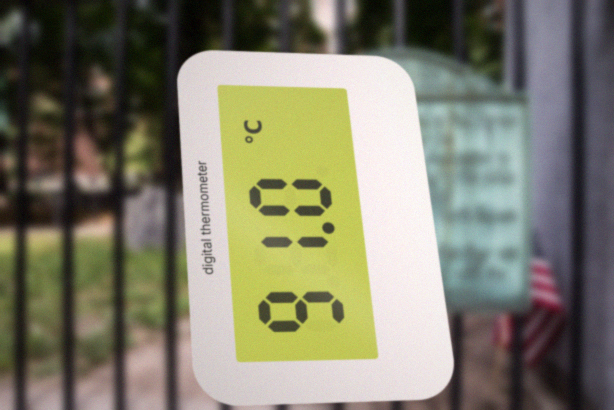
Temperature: value=91.0 unit=°C
